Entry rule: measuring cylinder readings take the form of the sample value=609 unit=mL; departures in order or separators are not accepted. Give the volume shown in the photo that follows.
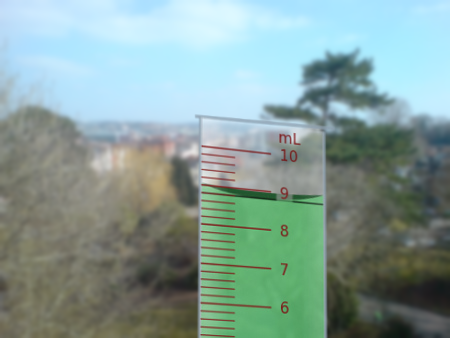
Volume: value=8.8 unit=mL
